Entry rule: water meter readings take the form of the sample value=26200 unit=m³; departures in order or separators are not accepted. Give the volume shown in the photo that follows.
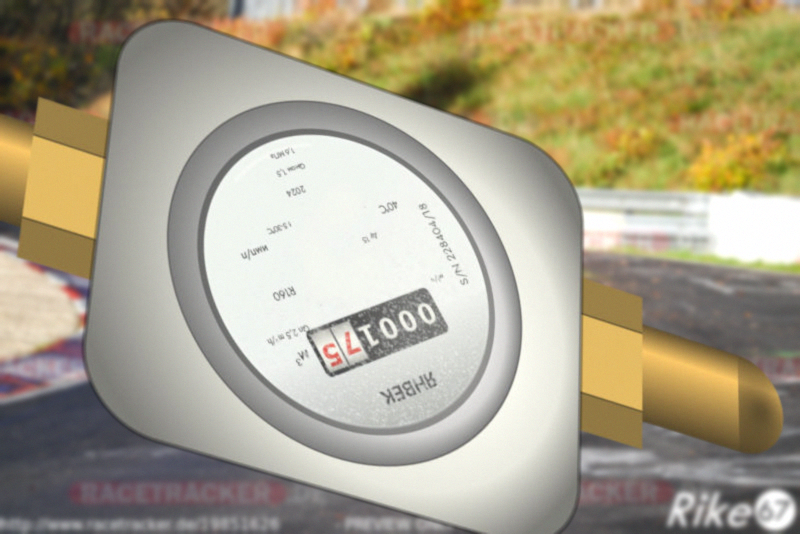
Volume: value=1.75 unit=m³
